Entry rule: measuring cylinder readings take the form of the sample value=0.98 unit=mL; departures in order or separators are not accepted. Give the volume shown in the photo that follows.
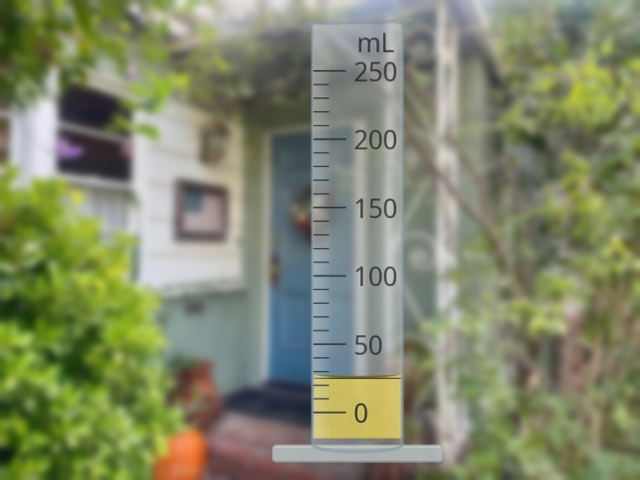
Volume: value=25 unit=mL
